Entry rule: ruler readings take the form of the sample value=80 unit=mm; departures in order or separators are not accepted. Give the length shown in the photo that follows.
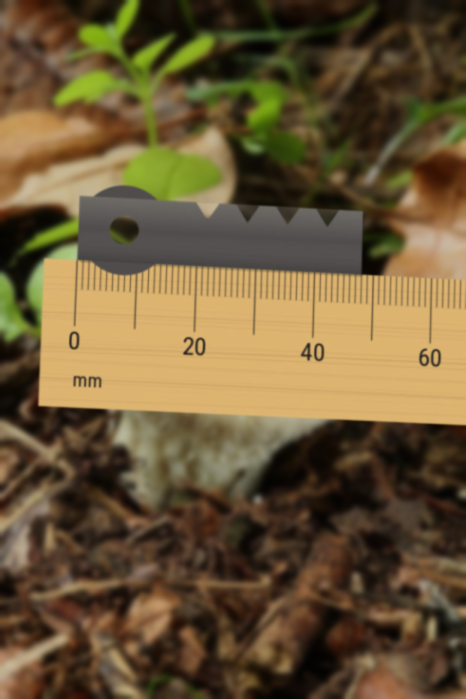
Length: value=48 unit=mm
